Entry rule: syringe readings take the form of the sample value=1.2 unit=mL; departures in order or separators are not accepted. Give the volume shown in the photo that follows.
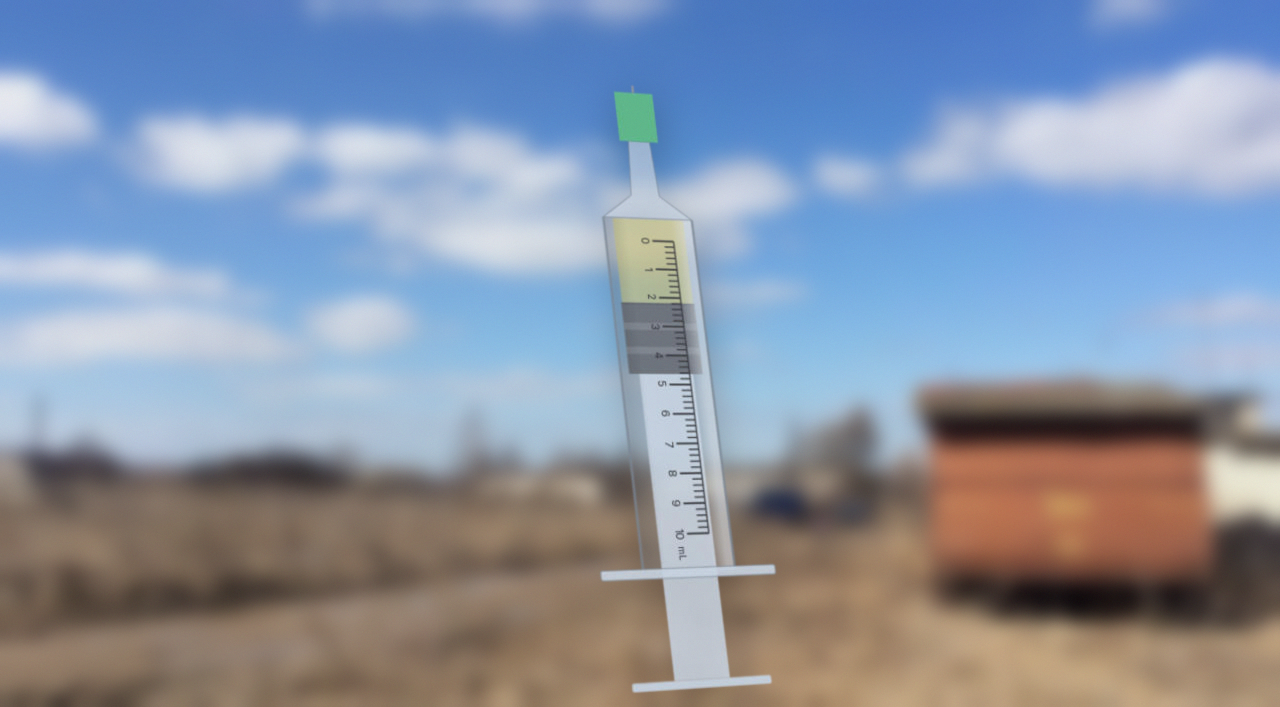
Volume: value=2.2 unit=mL
